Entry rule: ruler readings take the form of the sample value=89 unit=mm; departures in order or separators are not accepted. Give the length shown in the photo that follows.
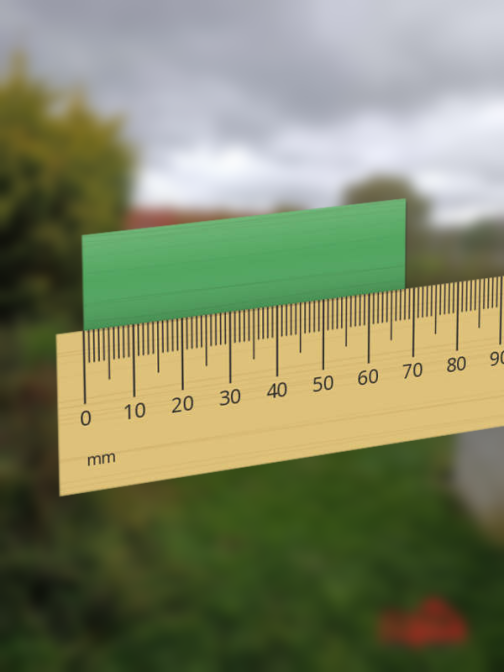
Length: value=68 unit=mm
